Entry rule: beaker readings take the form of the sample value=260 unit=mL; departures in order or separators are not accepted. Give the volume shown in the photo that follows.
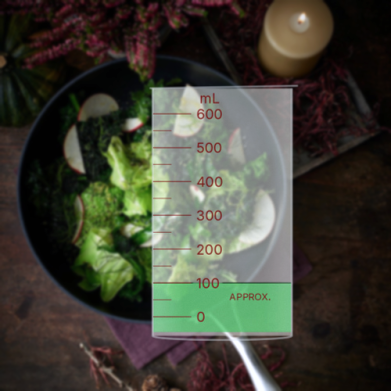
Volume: value=100 unit=mL
